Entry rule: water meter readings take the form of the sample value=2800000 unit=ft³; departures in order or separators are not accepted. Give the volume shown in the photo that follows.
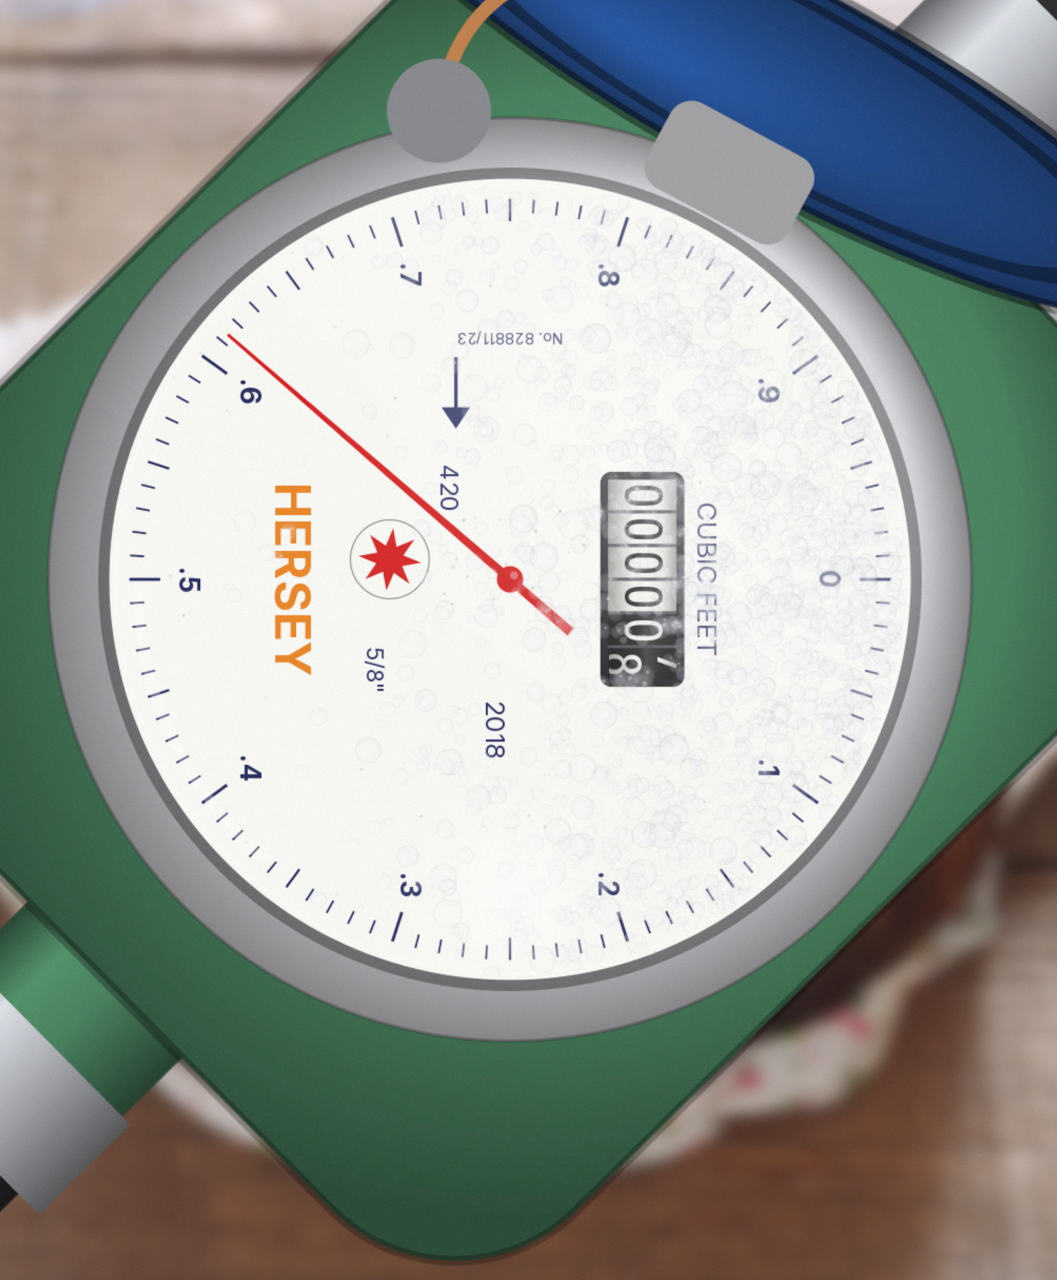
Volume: value=7.61 unit=ft³
